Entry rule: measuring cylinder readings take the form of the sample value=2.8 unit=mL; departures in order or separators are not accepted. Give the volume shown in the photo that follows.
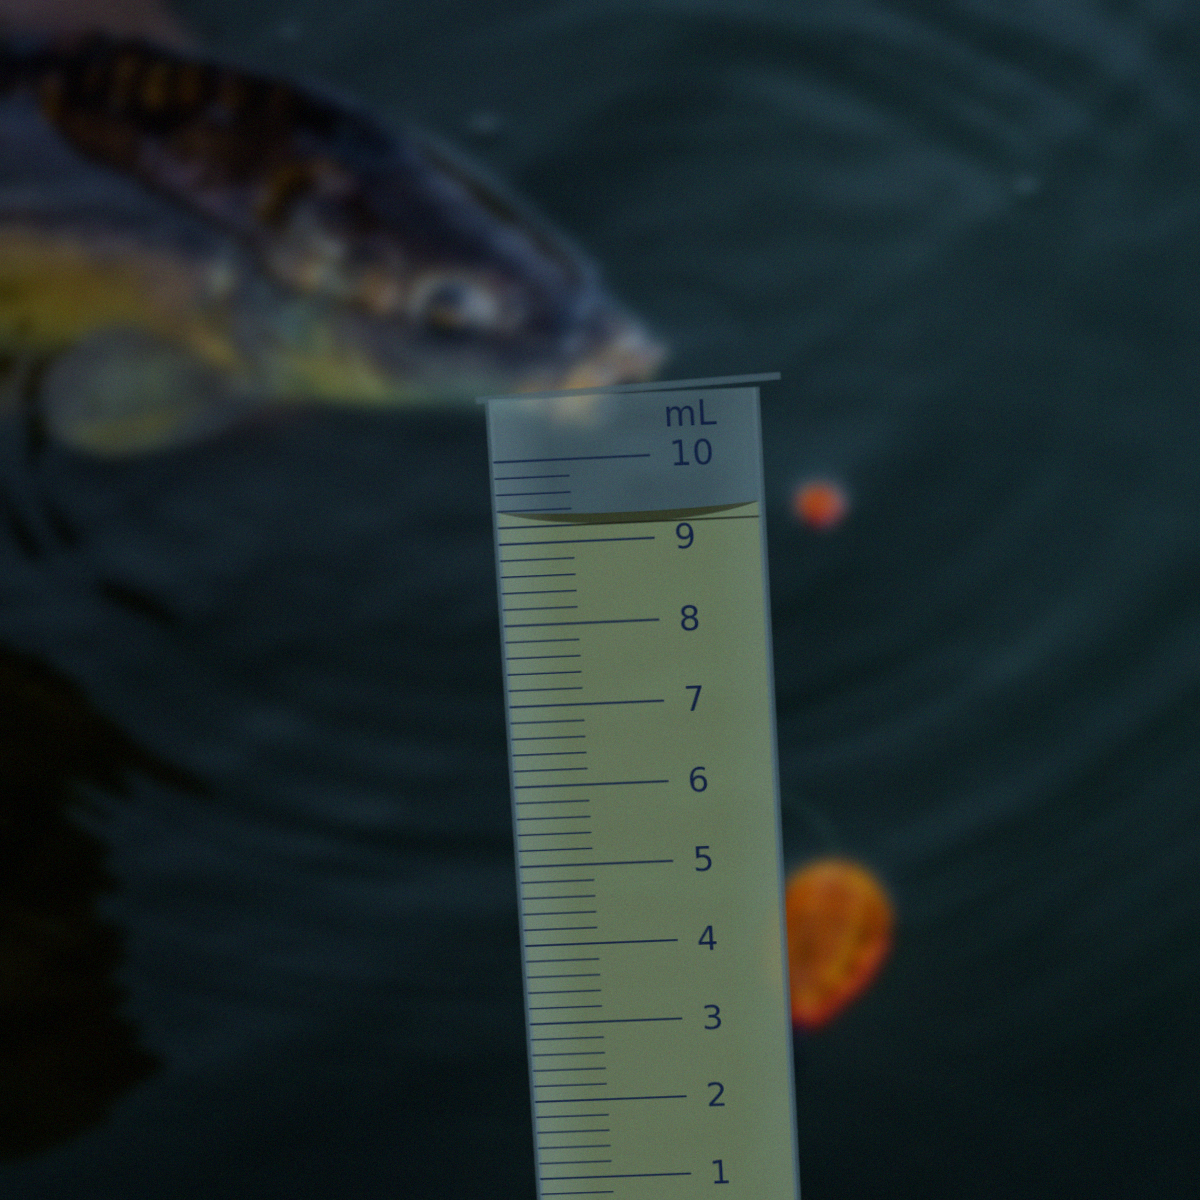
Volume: value=9.2 unit=mL
